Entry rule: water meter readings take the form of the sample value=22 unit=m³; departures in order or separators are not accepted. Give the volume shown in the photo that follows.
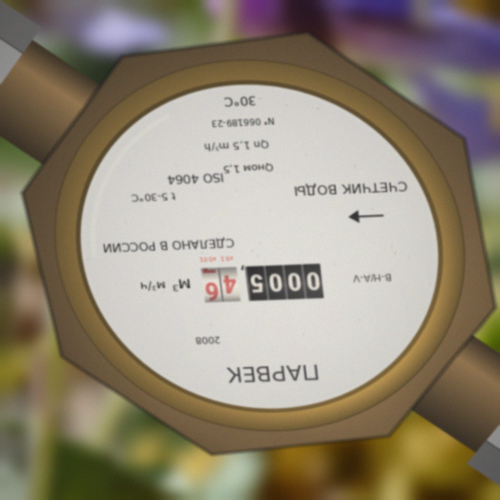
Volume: value=5.46 unit=m³
